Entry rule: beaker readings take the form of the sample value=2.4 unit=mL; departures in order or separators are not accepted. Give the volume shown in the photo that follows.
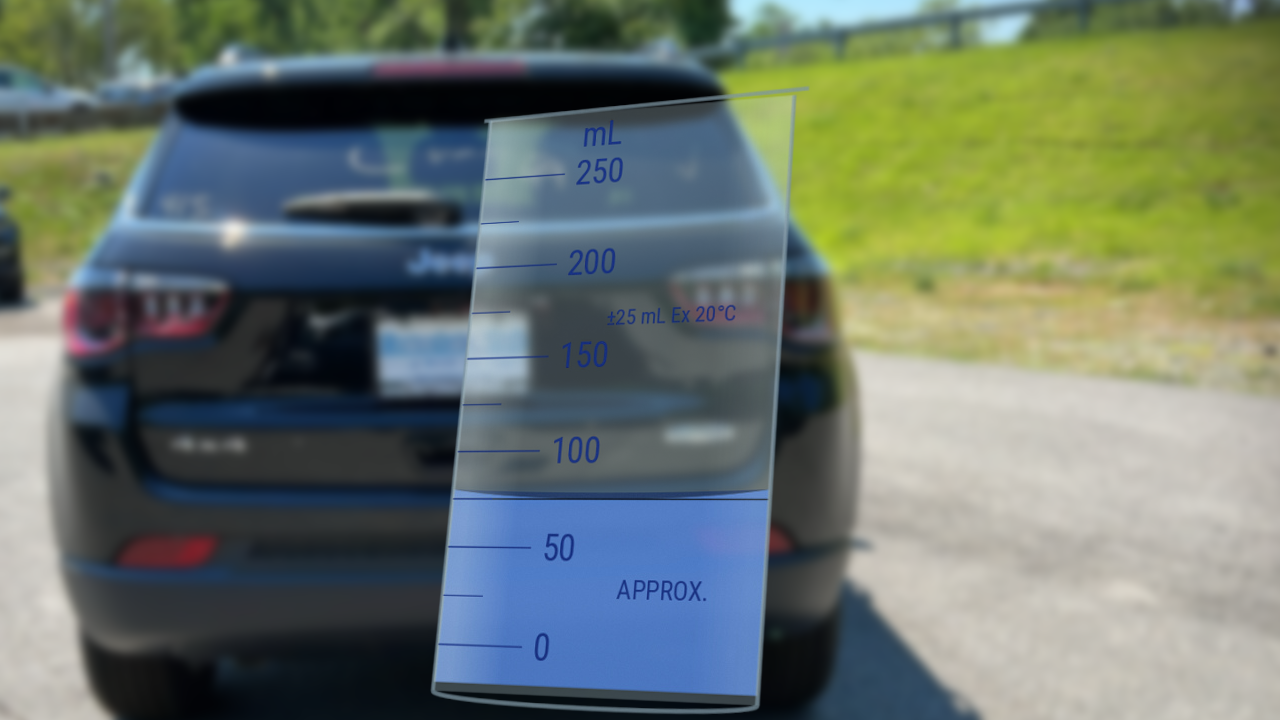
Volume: value=75 unit=mL
